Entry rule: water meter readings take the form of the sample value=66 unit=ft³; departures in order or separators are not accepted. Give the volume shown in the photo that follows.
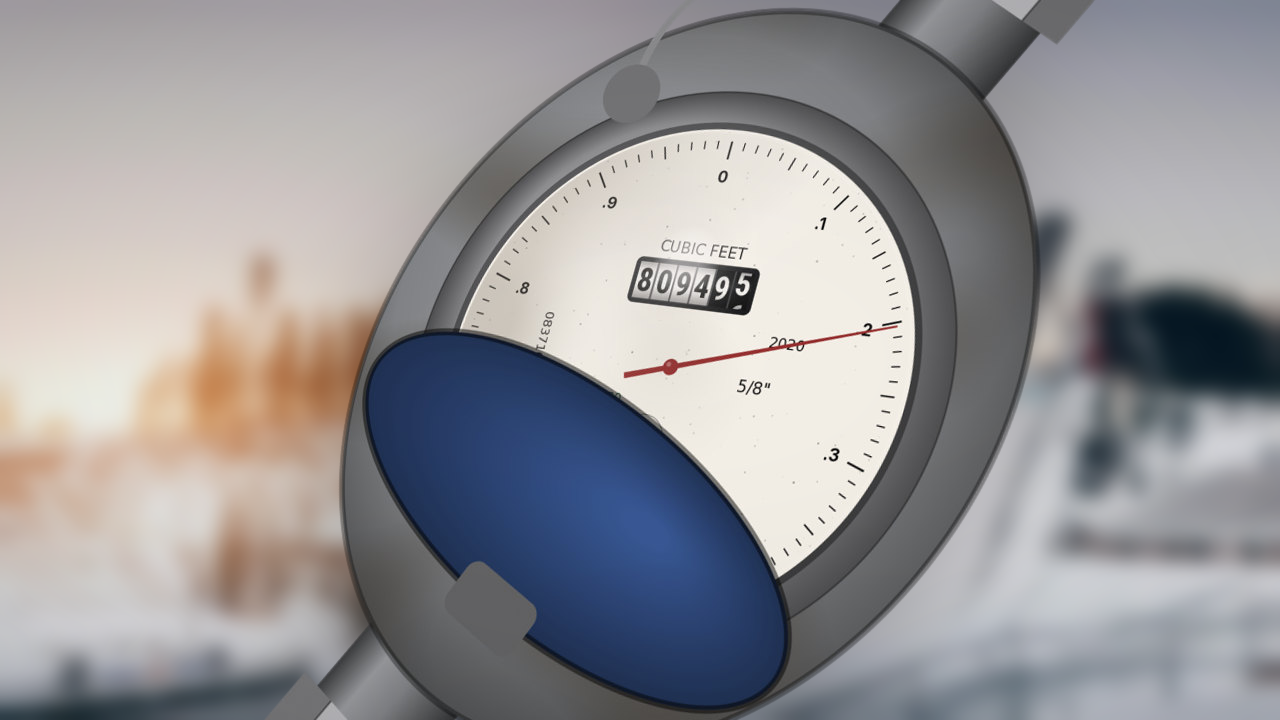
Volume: value=809495.20 unit=ft³
